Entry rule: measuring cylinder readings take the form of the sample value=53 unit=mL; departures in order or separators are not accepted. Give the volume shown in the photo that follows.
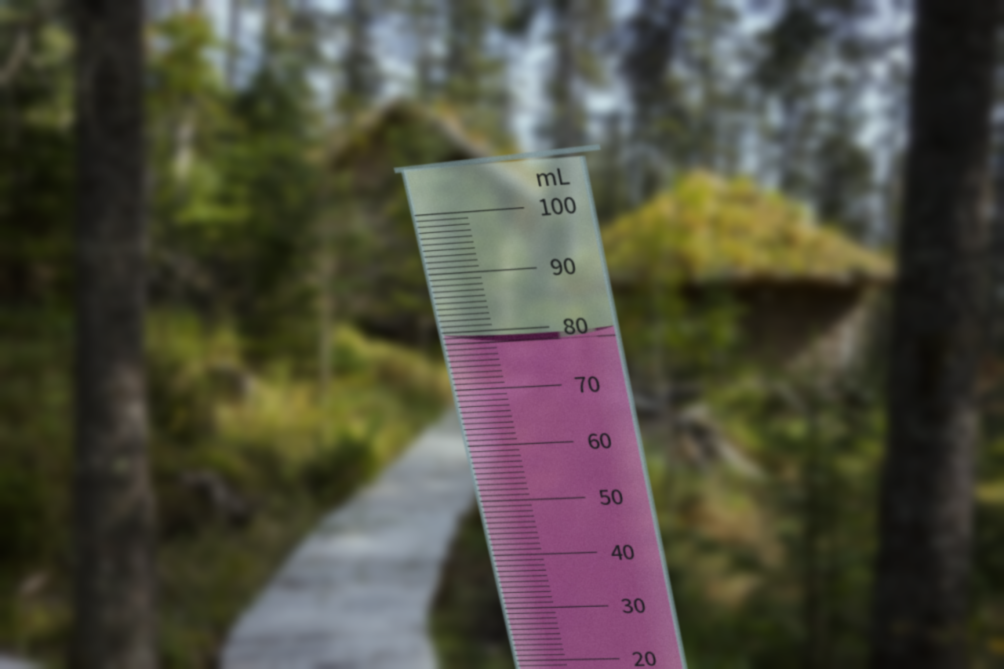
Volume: value=78 unit=mL
